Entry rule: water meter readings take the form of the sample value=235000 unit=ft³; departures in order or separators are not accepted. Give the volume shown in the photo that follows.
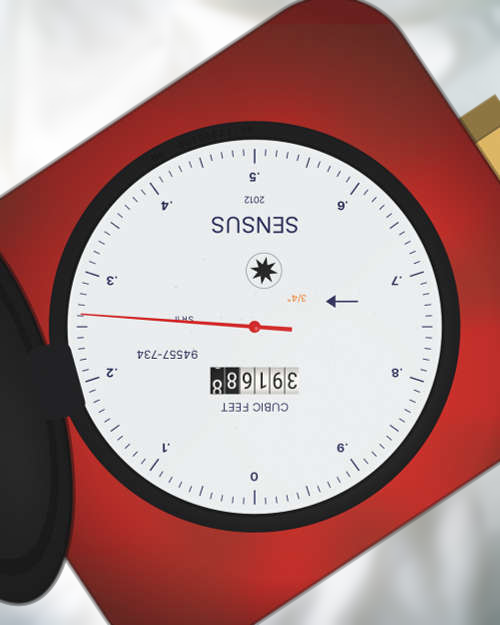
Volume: value=391688.26 unit=ft³
